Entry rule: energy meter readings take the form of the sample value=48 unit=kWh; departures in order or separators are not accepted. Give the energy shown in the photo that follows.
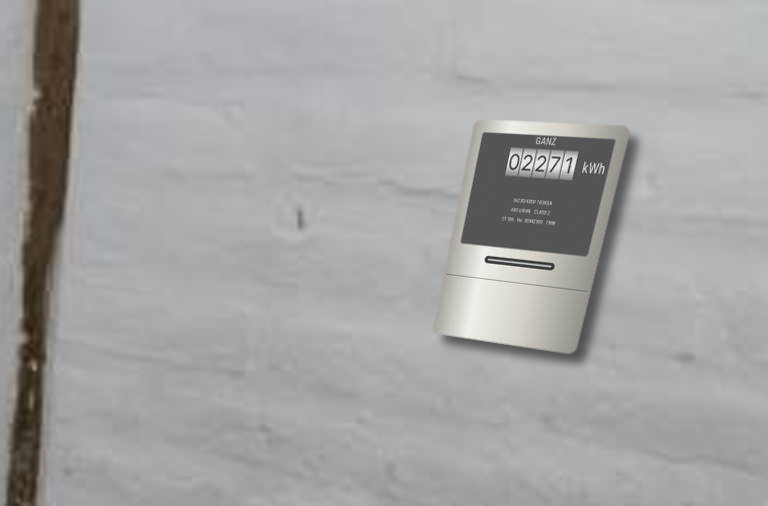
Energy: value=2271 unit=kWh
